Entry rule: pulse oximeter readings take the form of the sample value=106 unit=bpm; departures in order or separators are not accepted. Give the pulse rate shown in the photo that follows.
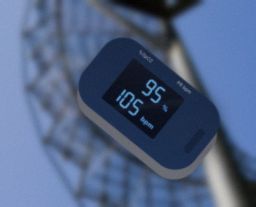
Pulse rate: value=105 unit=bpm
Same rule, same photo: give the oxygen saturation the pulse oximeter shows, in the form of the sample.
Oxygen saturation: value=95 unit=%
